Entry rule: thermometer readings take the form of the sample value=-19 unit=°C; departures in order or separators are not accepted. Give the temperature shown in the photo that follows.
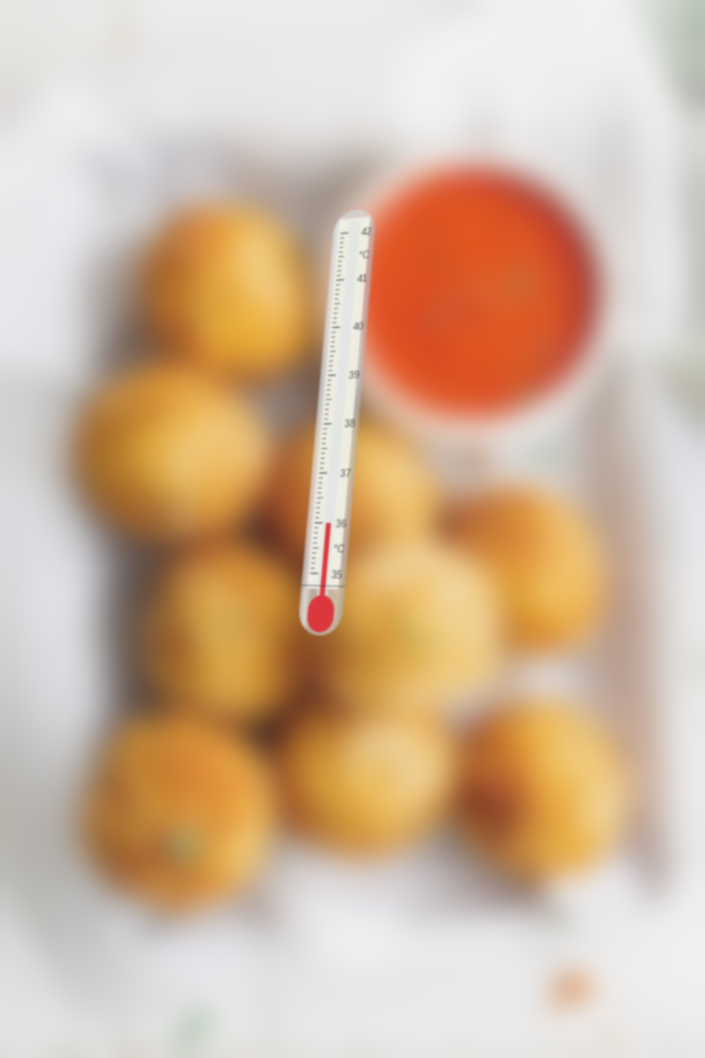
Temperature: value=36 unit=°C
